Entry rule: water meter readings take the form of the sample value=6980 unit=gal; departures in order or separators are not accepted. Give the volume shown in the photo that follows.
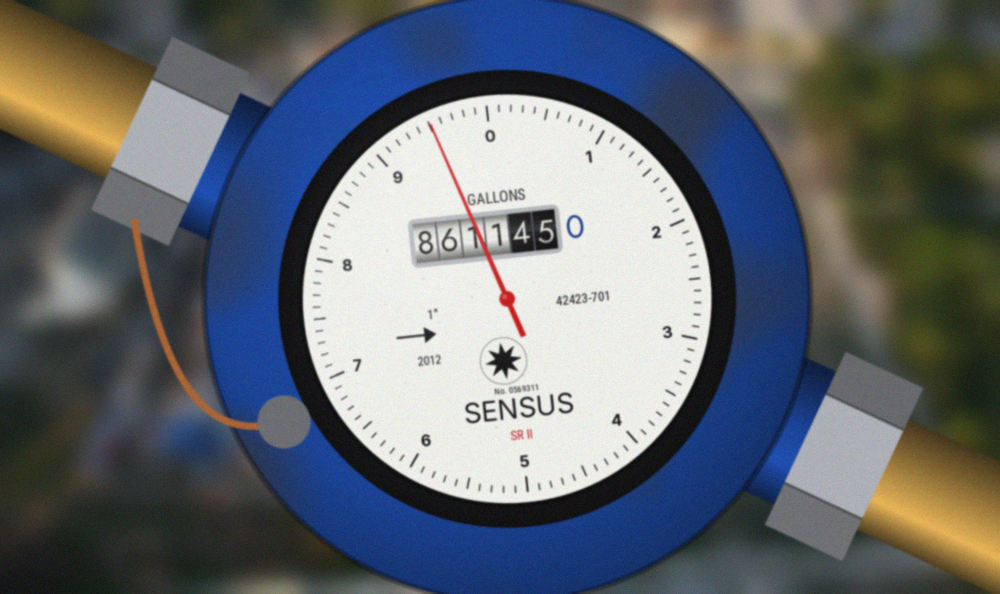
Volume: value=8611449.5 unit=gal
